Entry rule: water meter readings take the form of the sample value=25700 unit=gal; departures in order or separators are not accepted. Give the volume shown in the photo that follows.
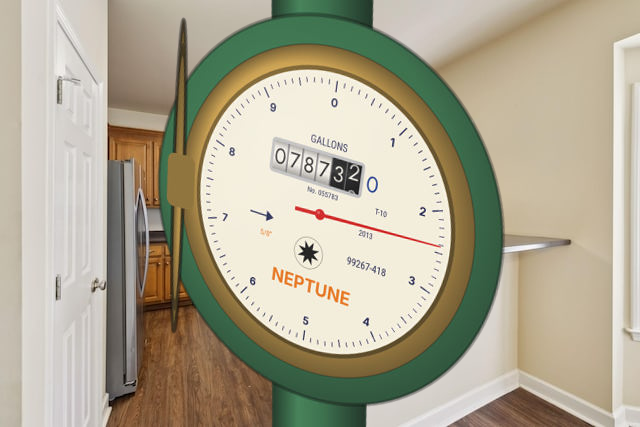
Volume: value=787322.4 unit=gal
